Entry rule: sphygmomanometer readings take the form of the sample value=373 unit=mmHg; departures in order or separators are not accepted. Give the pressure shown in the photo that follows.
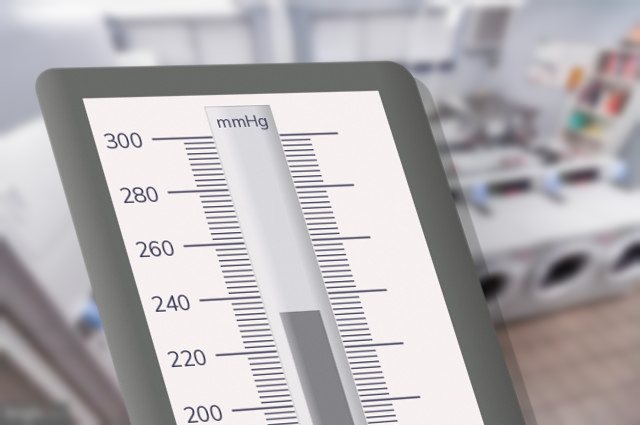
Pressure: value=234 unit=mmHg
